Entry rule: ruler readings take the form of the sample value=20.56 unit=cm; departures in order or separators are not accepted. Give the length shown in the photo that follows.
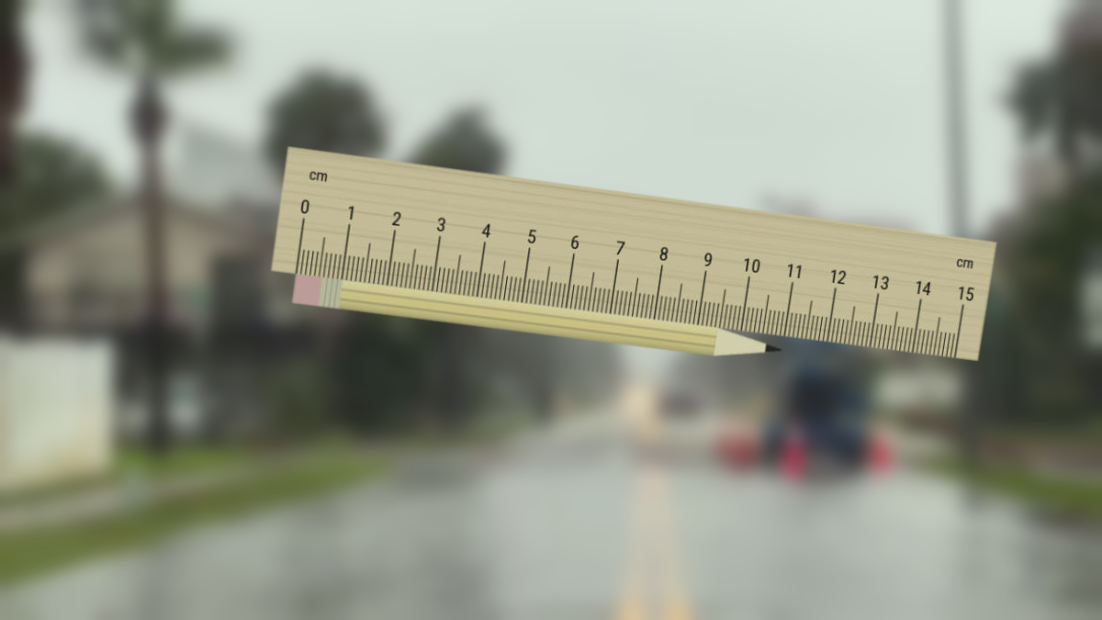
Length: value=11 unit=cm
